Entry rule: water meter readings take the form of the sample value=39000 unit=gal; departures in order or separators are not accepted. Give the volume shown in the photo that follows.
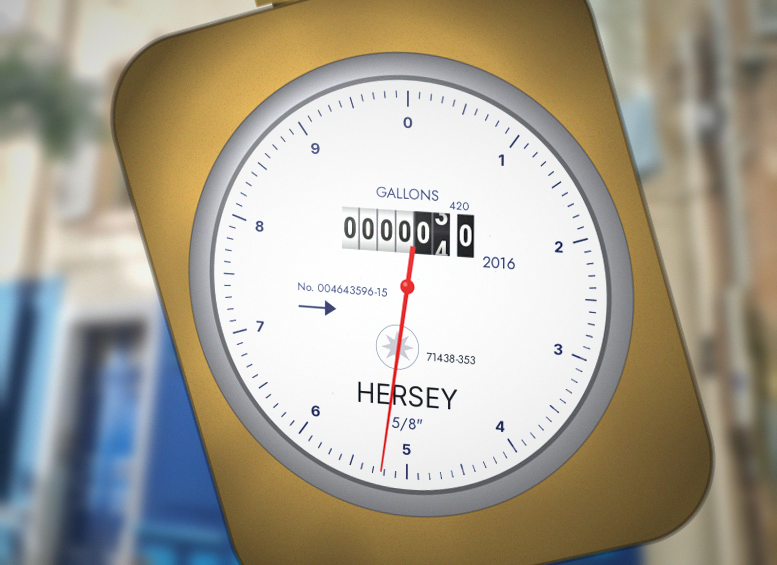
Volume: value=35.2 unit=gal
